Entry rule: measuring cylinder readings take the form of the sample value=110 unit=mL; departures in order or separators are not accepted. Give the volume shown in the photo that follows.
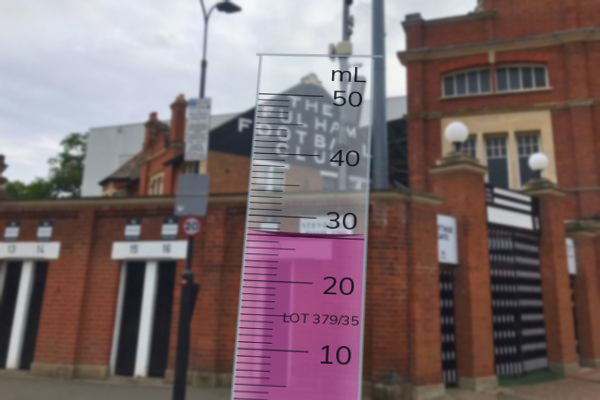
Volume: value=27 unit=mL
